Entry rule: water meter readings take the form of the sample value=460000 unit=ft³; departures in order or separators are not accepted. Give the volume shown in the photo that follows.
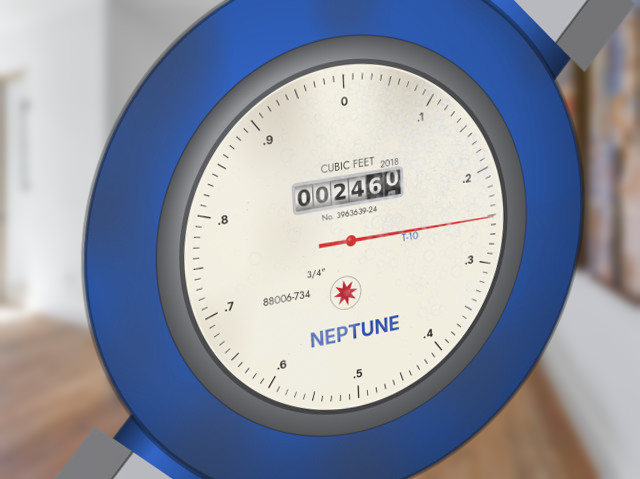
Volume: value=2460.25 unit=ft³
